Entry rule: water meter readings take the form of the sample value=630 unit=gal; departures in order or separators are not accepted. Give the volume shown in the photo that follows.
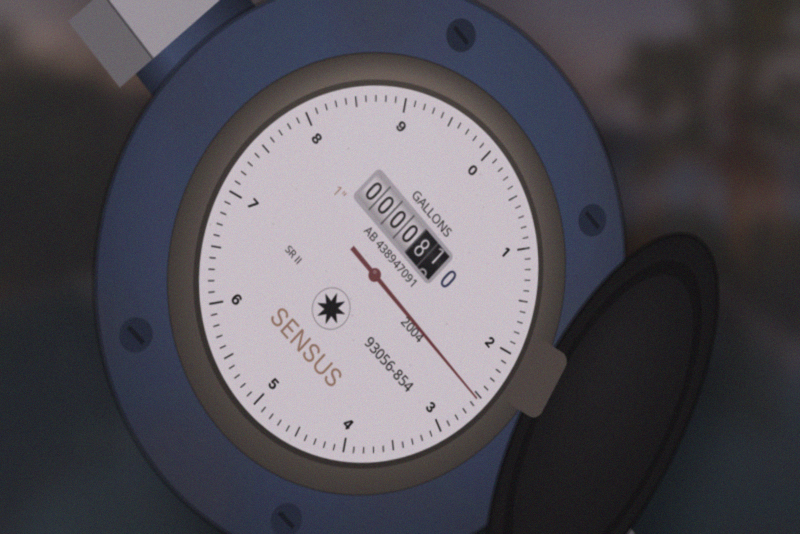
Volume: value=812.5 unit=gal
